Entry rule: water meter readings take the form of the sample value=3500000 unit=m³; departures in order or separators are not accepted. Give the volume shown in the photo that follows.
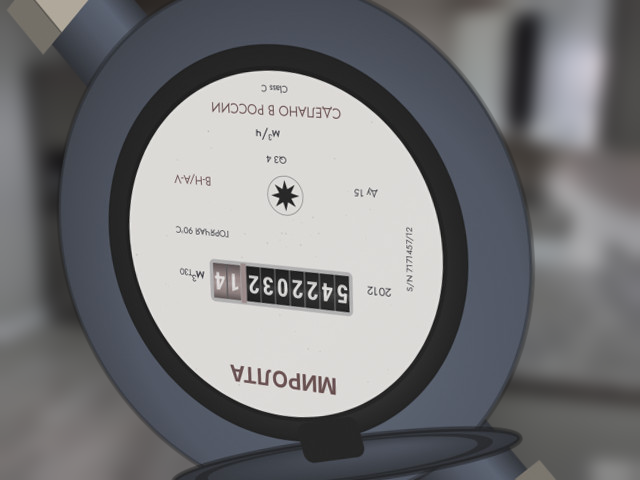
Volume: value=5422032.14 unit=m³
